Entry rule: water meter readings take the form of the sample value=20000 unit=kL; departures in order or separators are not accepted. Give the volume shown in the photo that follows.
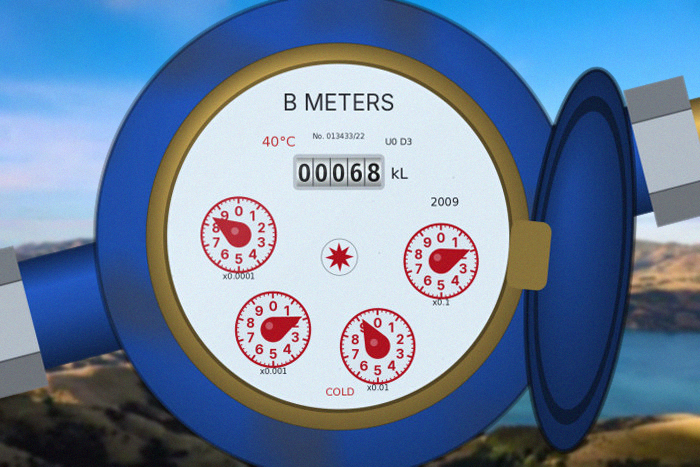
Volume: value=68.1918 unit=kL
